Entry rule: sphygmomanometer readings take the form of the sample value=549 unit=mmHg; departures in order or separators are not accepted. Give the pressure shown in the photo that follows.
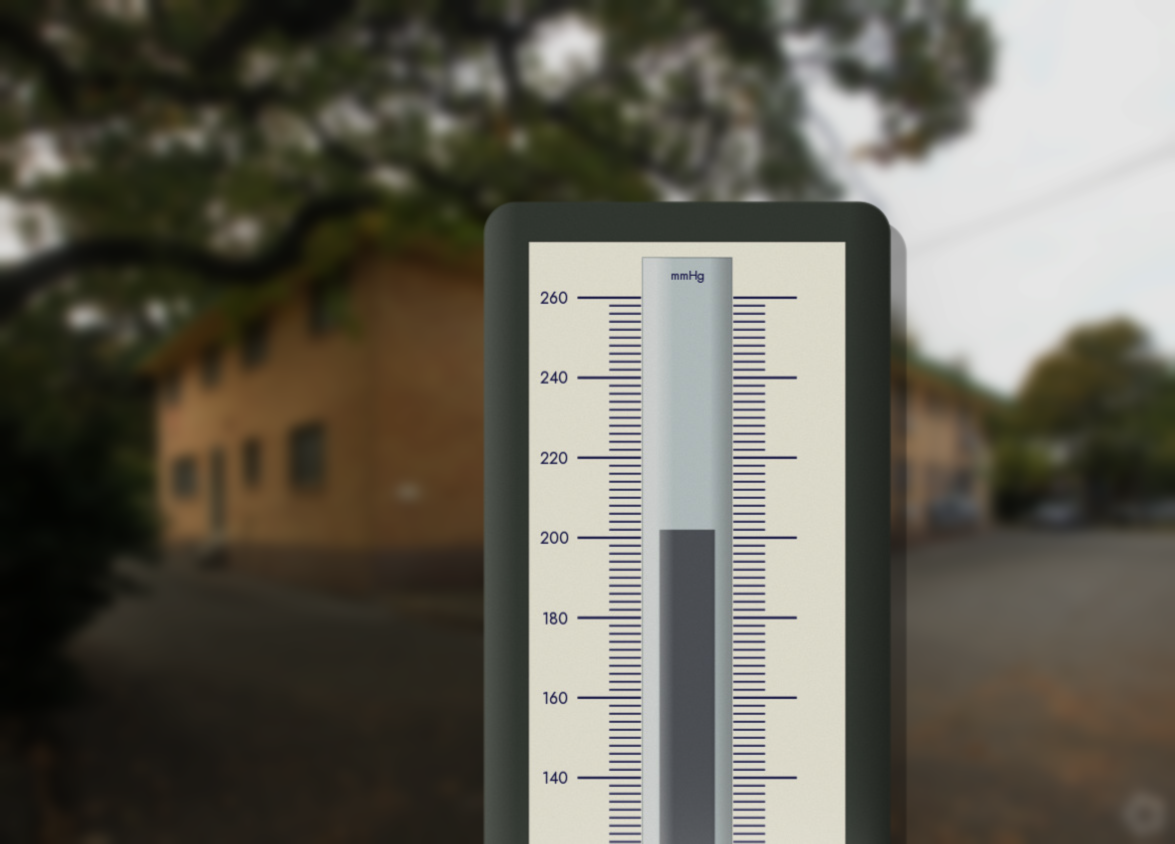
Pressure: value=202 unit=mmHg
